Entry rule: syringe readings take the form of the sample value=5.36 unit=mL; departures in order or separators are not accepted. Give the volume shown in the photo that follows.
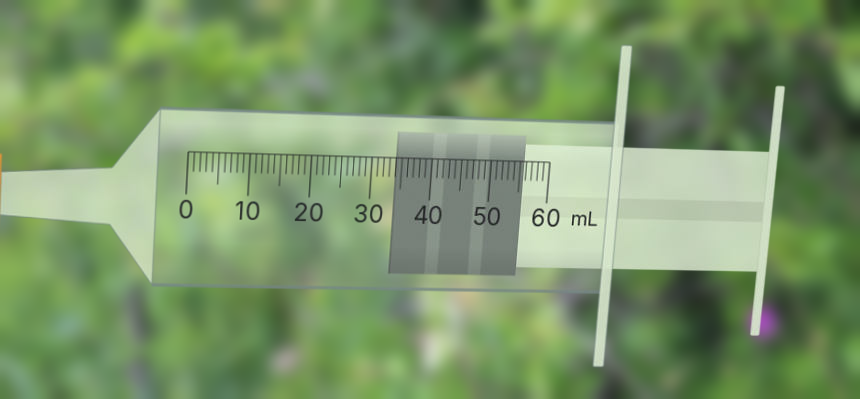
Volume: value=34 unit=mL
